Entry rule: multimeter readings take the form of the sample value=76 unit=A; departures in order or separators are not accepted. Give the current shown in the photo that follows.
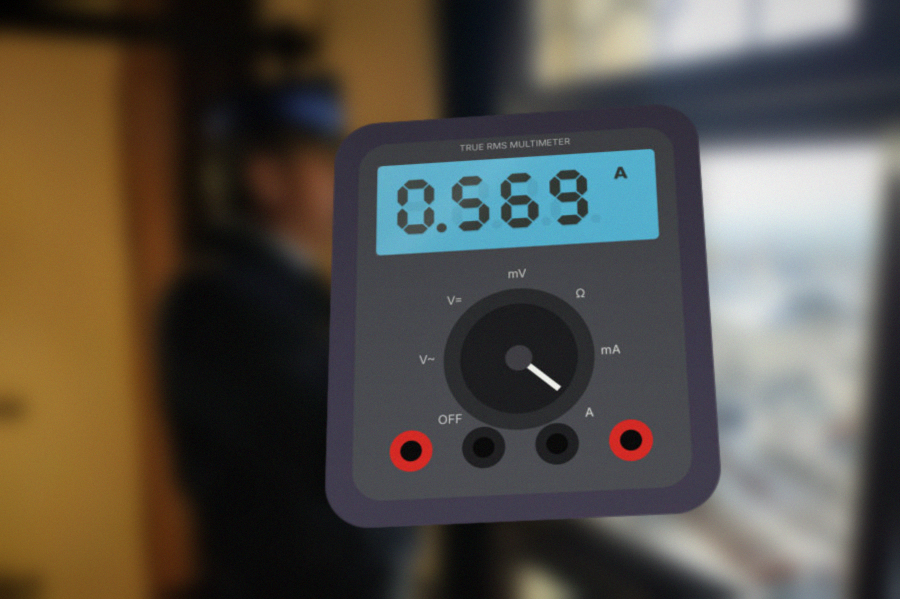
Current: value=0.569 unit=A
